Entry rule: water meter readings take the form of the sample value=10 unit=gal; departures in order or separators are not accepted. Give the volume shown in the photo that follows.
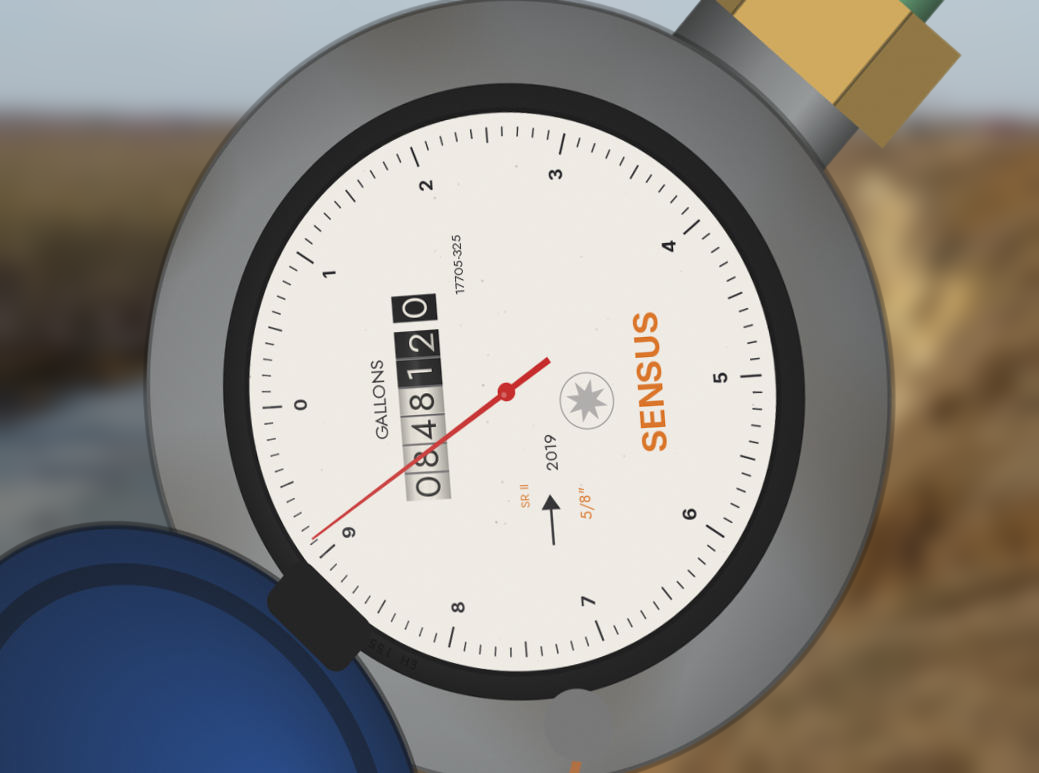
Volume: value=848119.1 unit=gal
